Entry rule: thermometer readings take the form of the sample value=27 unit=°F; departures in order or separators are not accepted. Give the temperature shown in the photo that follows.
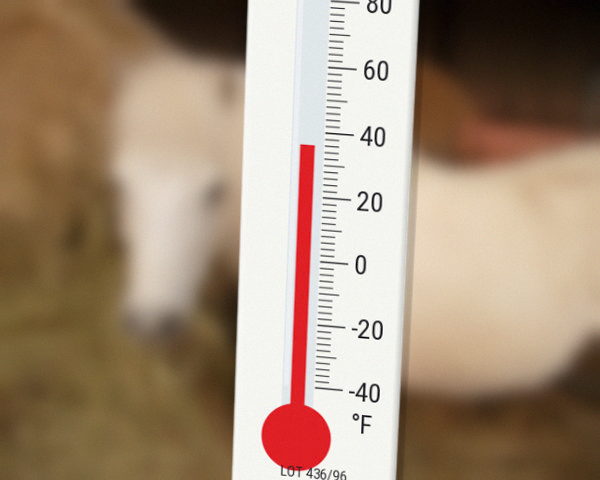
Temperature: value=36 unit=°F
